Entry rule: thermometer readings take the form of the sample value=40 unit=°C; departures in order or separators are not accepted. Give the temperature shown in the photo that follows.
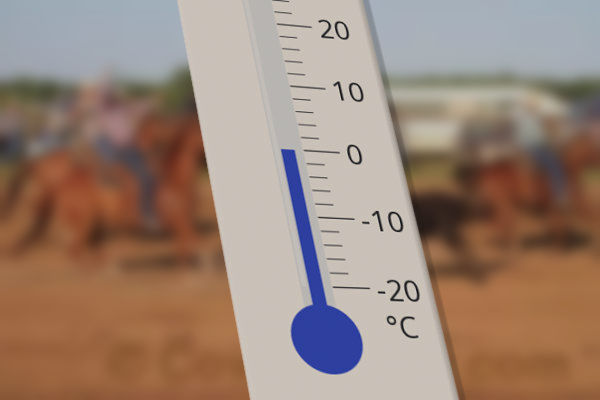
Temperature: value=0 unit=°C
